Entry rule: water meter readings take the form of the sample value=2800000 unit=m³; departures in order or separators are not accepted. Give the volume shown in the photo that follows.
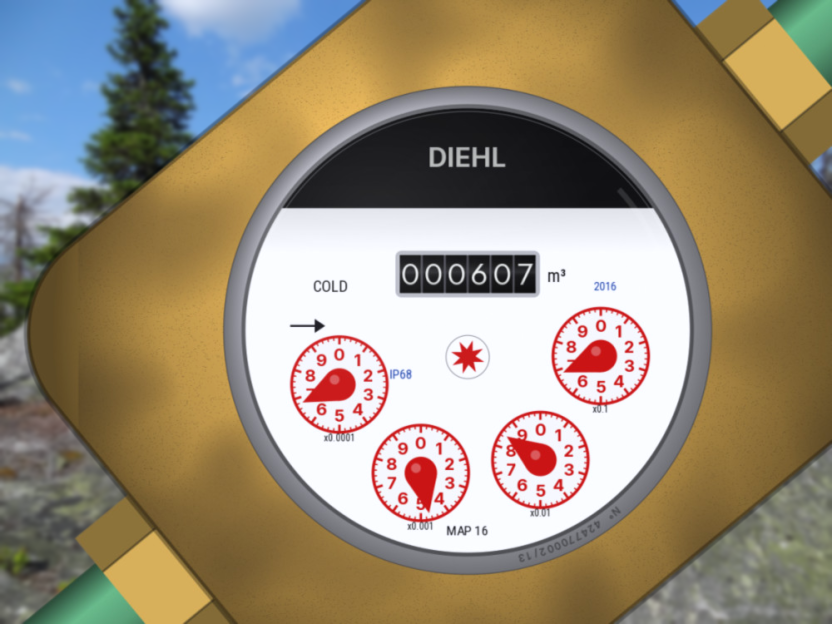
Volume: value=607.6846 unit=m³
